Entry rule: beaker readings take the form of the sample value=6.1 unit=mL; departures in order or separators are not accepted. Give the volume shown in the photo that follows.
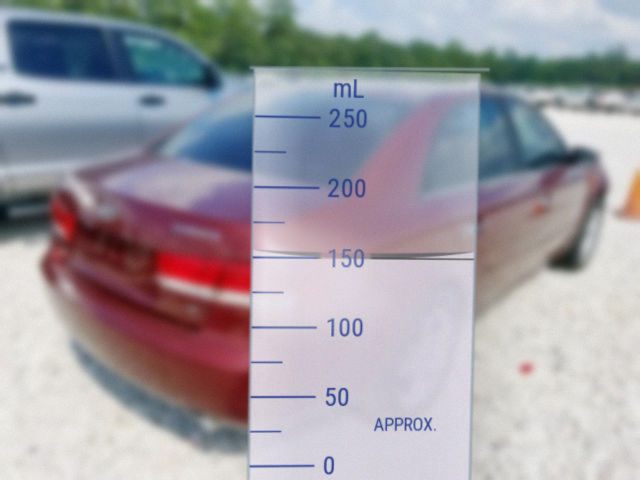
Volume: value=150 unit=mL
